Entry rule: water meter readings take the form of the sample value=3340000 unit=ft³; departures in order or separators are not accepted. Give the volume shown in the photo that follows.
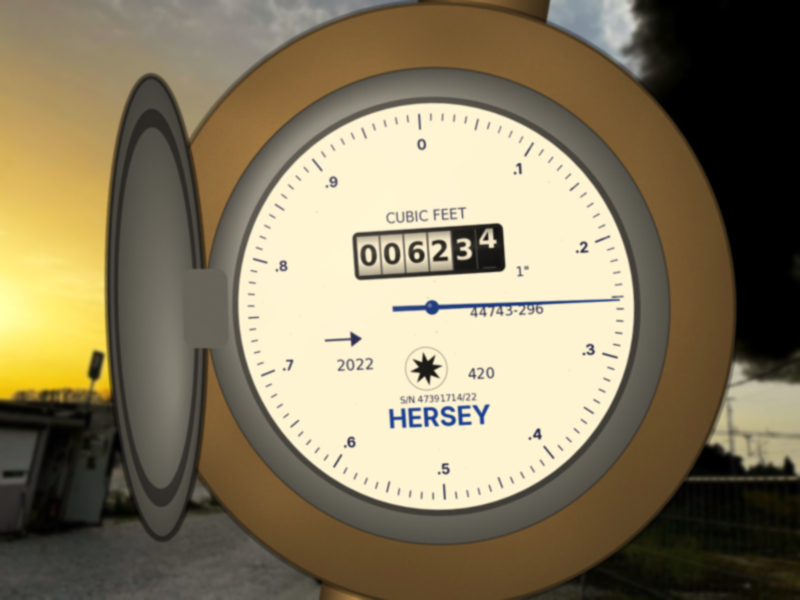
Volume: value=6234.25 unit=ft³
